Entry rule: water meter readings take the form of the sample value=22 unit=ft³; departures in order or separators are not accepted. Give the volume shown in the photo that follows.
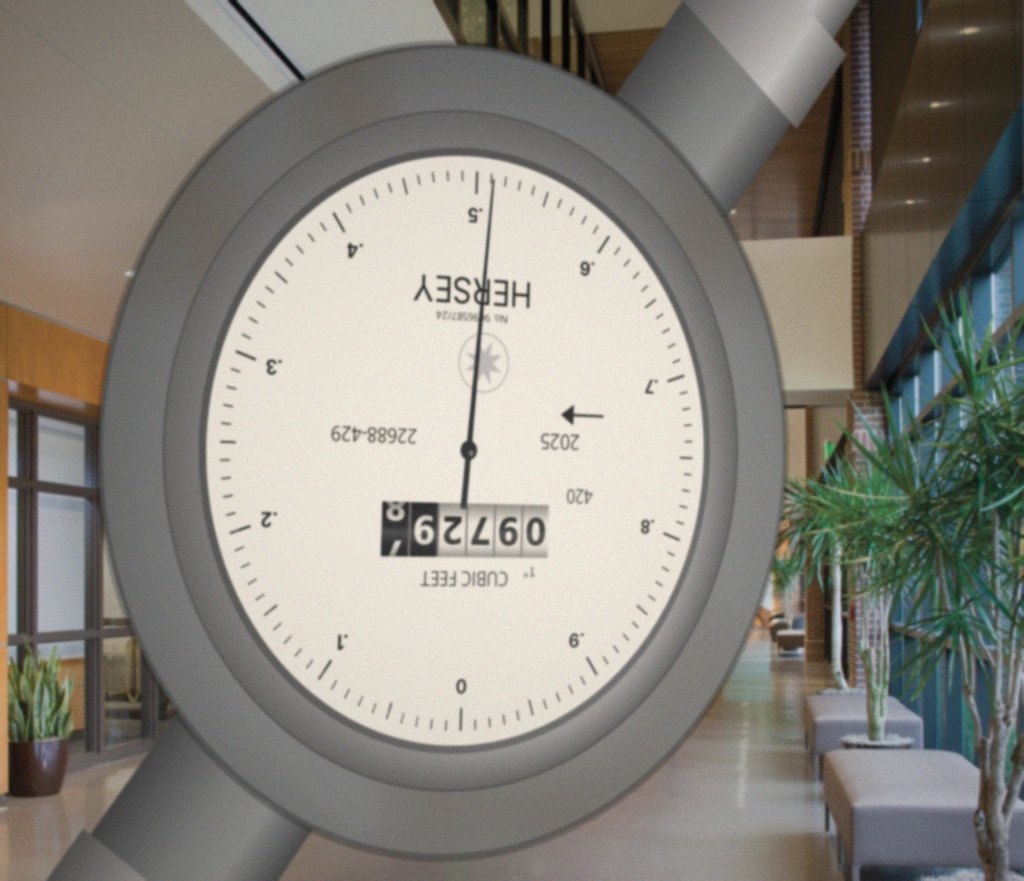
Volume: value=97297.51 unit=ft³
